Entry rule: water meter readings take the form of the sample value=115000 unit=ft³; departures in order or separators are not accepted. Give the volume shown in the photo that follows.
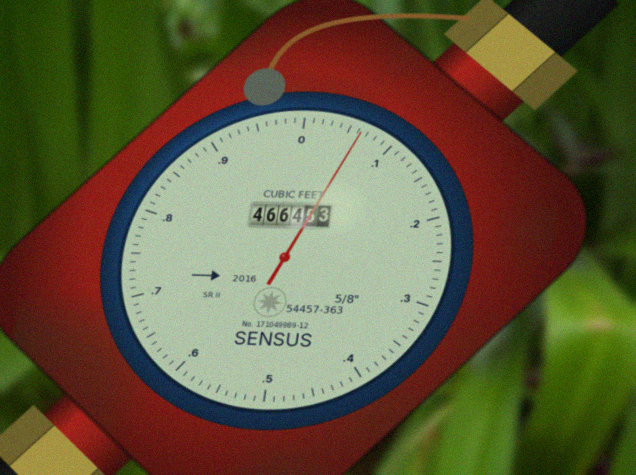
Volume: value=466453.06 unit=ft³
